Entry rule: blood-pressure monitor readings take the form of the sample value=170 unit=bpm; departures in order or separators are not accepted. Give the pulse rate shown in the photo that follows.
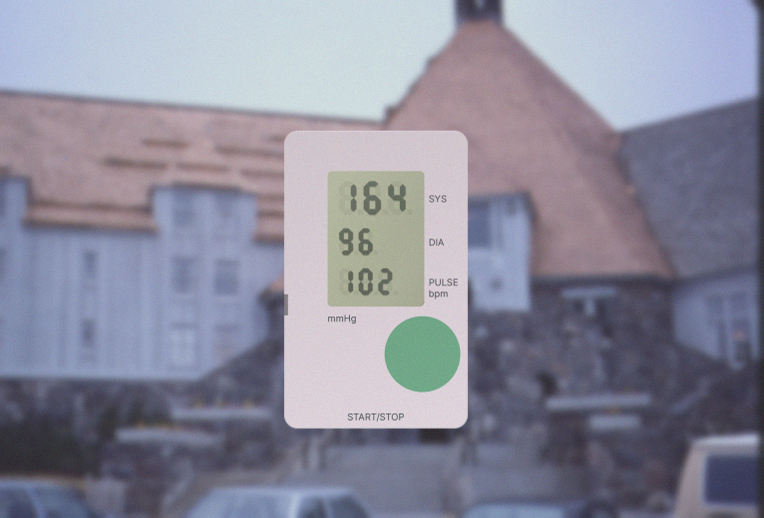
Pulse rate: value=102 unit=bpm
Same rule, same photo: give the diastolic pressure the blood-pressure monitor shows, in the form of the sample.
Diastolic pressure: value=96 unit=mmHg
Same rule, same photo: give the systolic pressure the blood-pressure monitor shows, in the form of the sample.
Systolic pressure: value=164 unit=mmHg
